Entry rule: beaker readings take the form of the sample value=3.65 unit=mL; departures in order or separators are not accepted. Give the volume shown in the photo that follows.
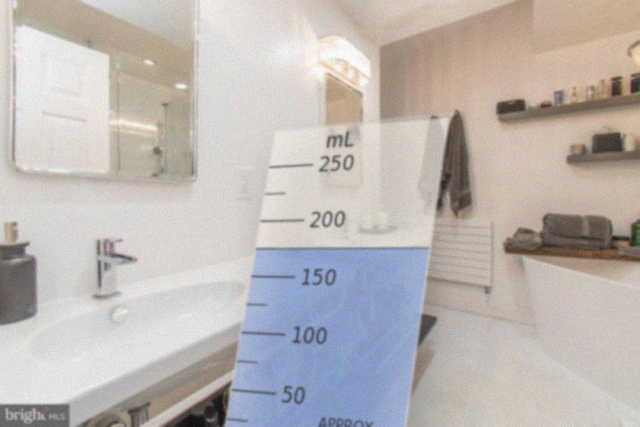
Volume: value=175 unit=mL
